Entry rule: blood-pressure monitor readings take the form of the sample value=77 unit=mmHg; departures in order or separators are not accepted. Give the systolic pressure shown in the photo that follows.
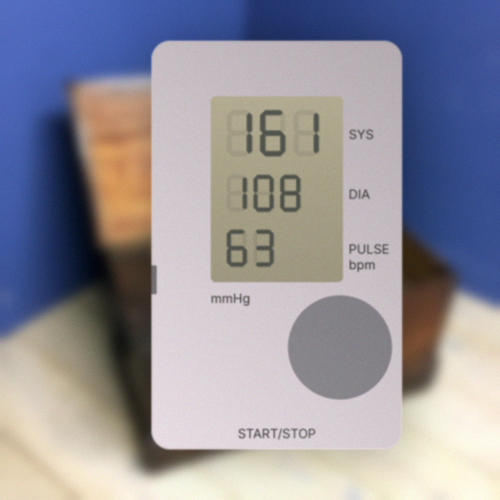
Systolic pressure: value=161 unit=mmHg
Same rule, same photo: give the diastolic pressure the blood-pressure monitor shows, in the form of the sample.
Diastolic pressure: value=108 unit=mmHg
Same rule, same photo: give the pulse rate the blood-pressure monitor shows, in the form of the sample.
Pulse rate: value=63 unit=bpm
